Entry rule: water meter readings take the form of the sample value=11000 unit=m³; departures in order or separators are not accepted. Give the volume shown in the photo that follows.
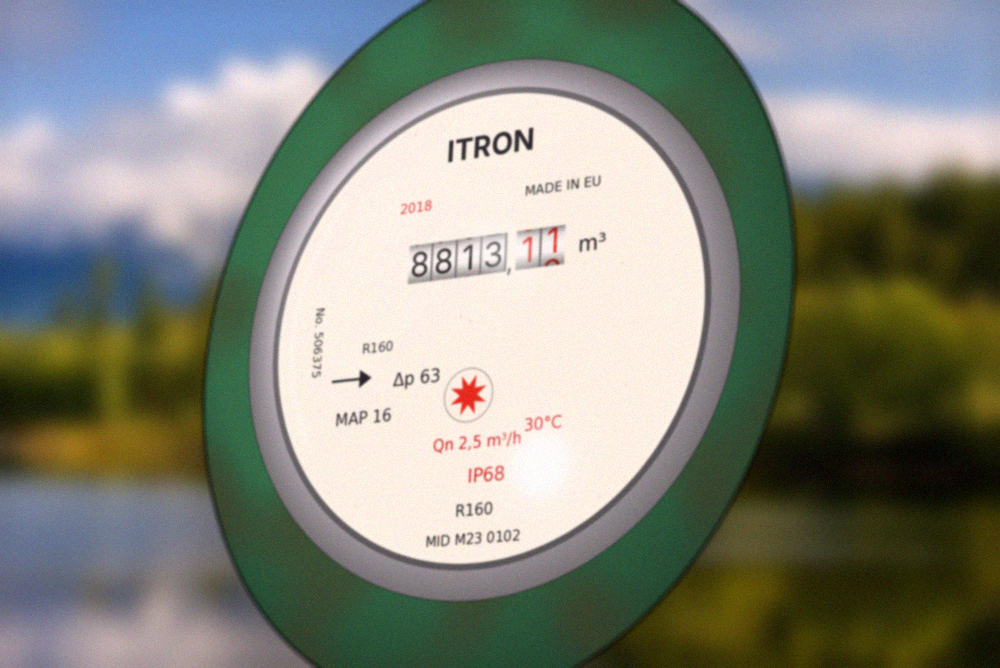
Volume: value=8813.11 unit=m³
